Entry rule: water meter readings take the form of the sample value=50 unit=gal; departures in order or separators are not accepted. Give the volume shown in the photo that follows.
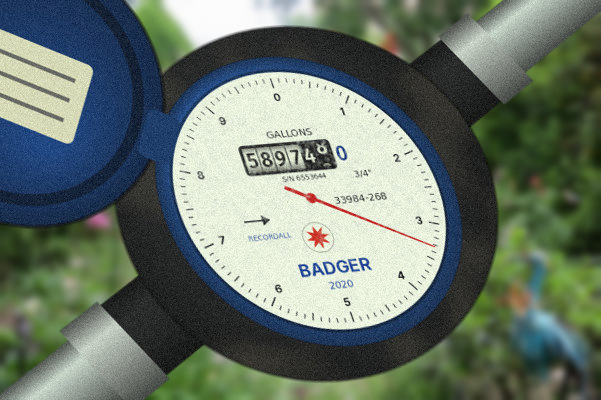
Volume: value=5897483.3 unit=gal
